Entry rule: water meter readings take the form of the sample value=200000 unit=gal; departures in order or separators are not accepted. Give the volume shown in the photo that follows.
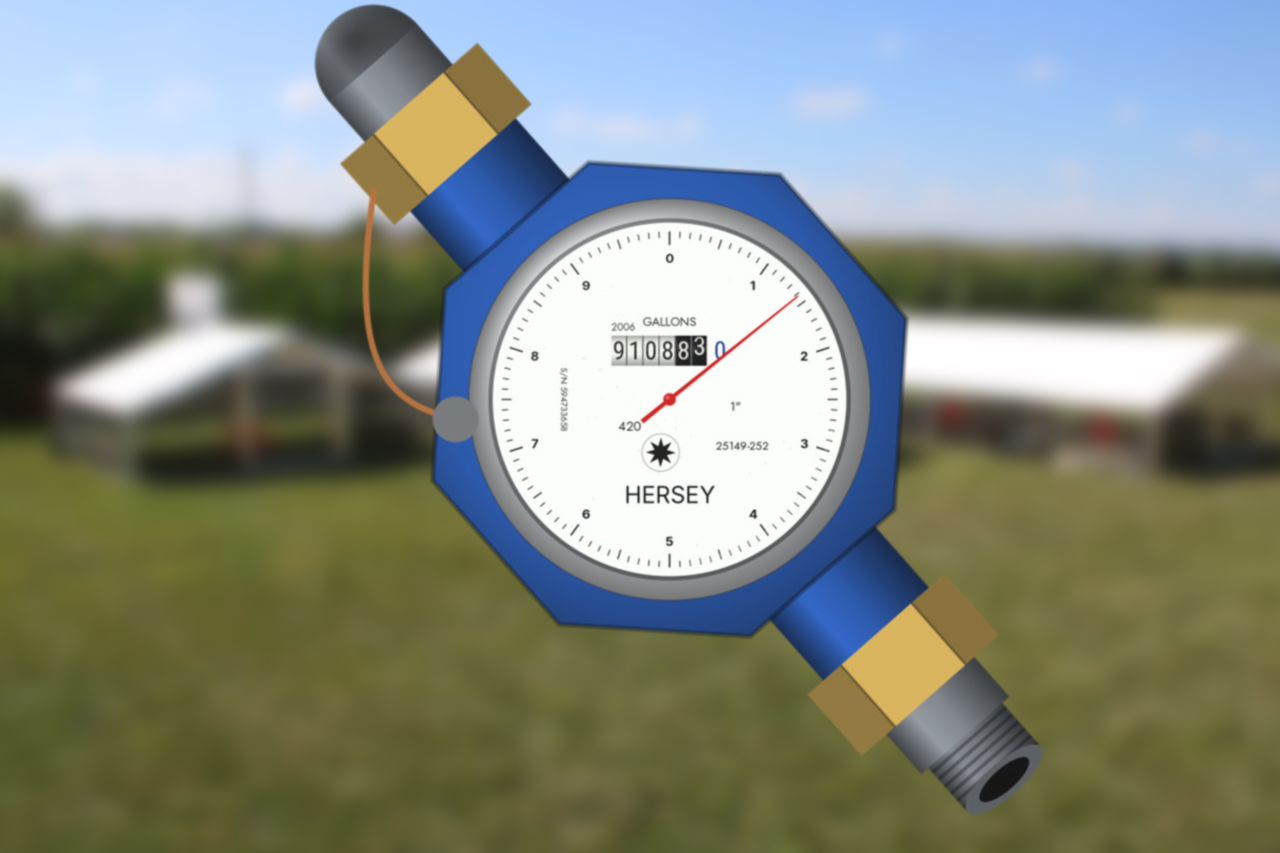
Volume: value=9108831.4 unit=gal
